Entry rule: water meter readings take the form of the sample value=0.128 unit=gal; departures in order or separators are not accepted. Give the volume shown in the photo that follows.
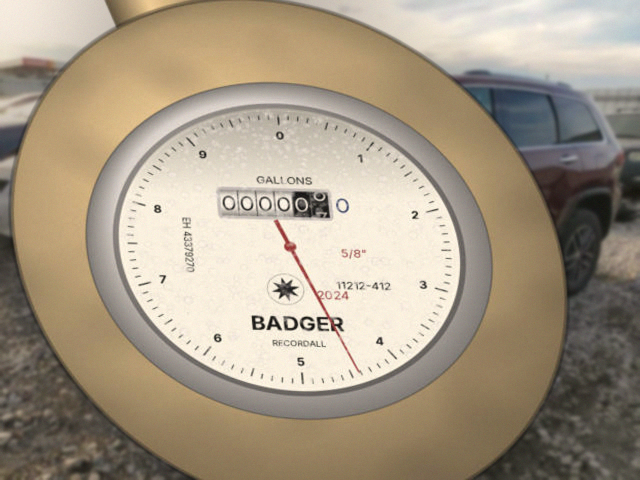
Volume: value=64.4 unit=gal
